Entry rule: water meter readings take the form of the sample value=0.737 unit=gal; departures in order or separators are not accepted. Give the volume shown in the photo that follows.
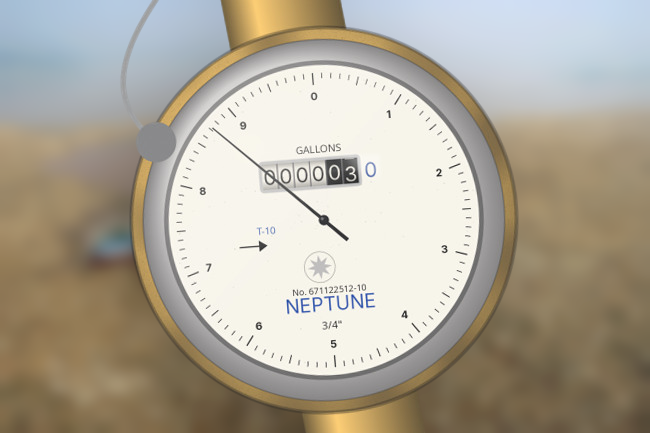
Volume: value=28.7 unit=gal
